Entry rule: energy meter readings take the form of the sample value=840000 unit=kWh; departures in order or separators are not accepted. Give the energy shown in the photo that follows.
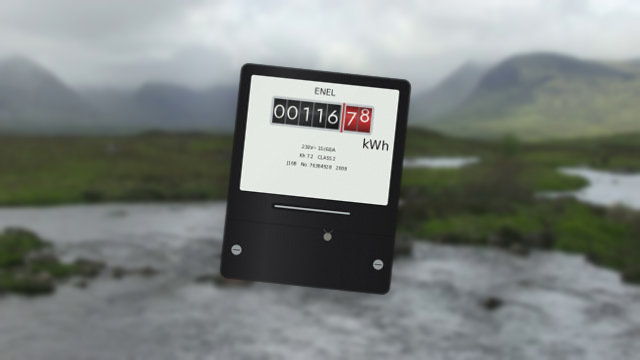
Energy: value=116.78 unit=kWh
